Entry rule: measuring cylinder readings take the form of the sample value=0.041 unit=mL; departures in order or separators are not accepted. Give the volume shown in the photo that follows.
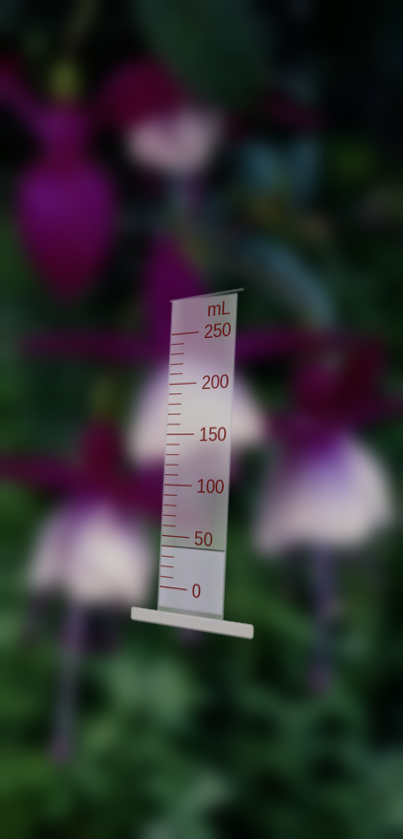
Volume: value=40 unit=mL
